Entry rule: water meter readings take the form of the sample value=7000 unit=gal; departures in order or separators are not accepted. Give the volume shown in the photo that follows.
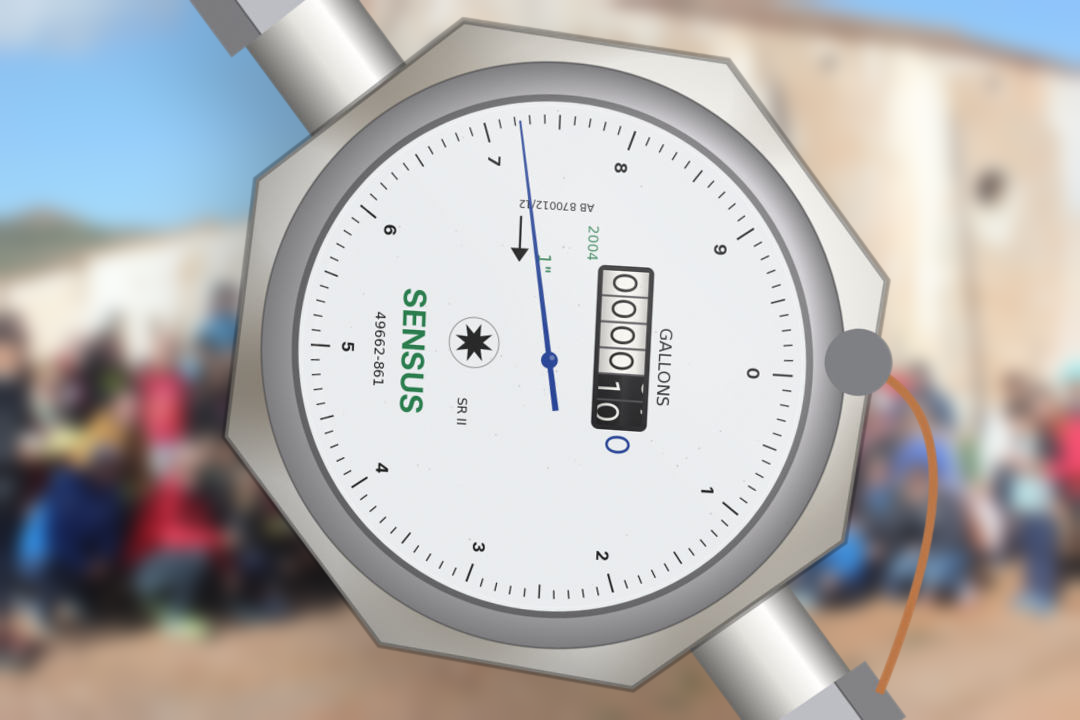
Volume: value=97.2 unit=gal
